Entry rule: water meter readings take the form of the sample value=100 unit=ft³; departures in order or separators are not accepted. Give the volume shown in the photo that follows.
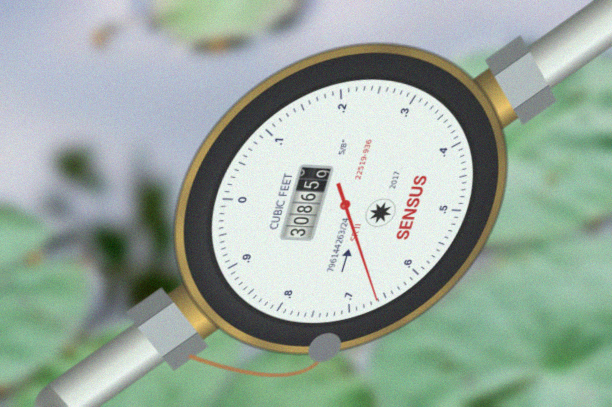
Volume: value=308658.66 unit=ft³
